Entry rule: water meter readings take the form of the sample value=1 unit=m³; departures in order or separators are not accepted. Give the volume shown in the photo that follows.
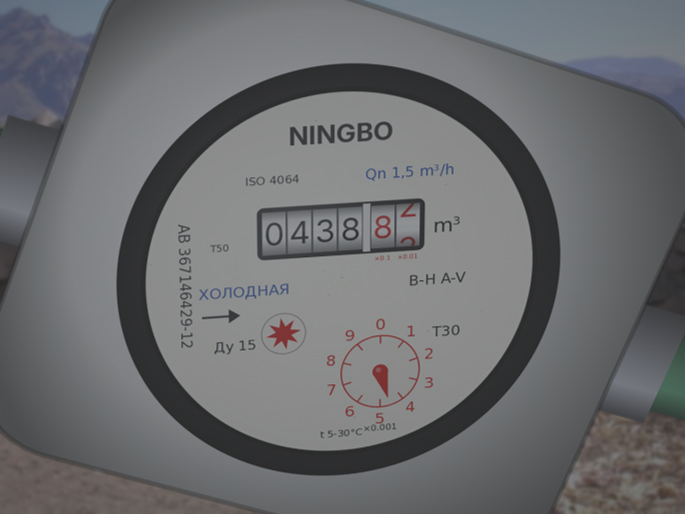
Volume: value=438.824 unit=m³
